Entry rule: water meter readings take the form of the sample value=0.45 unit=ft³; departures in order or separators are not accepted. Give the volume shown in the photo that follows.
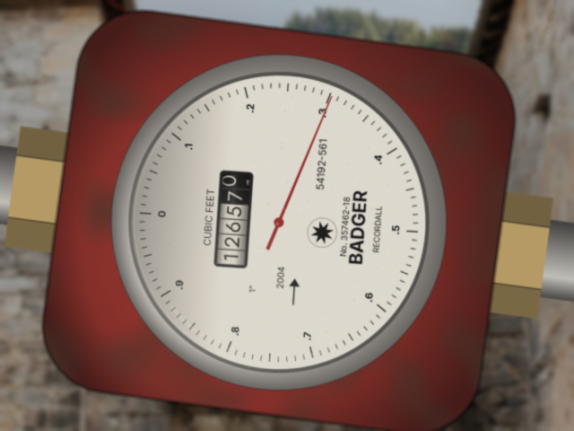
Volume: value=126570.30 unit=ft³
